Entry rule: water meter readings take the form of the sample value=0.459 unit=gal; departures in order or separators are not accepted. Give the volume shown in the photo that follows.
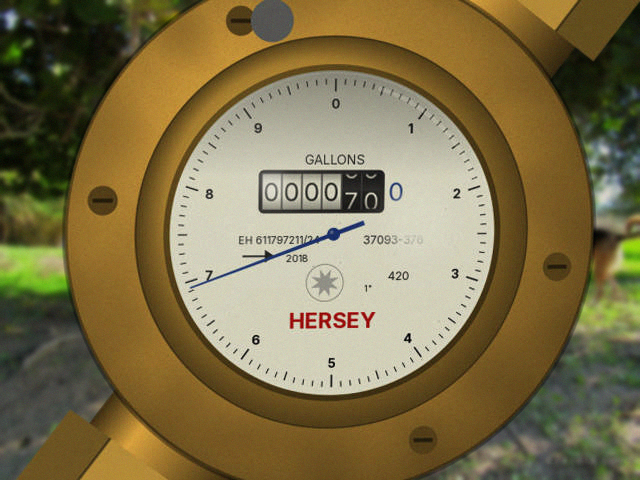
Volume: value=696.9 unit=gal
